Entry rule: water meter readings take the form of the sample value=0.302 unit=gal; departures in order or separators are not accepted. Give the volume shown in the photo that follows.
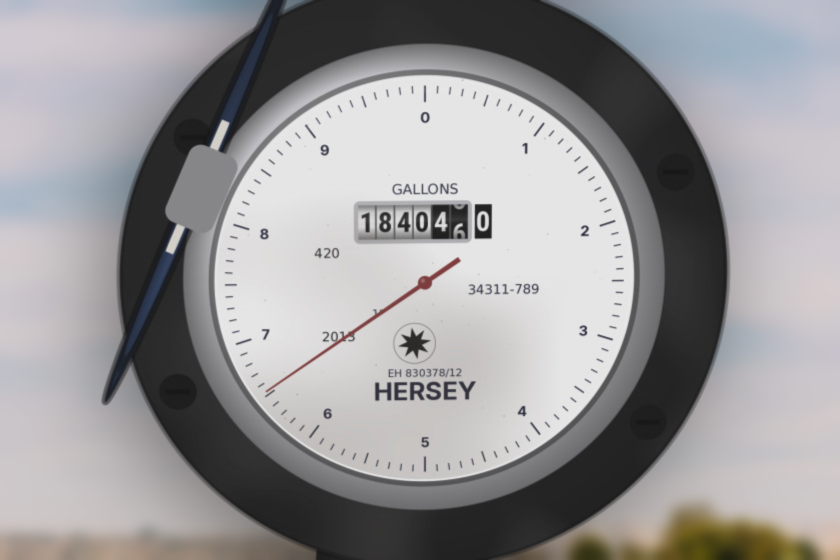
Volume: value=1840456.5 unit=gal
